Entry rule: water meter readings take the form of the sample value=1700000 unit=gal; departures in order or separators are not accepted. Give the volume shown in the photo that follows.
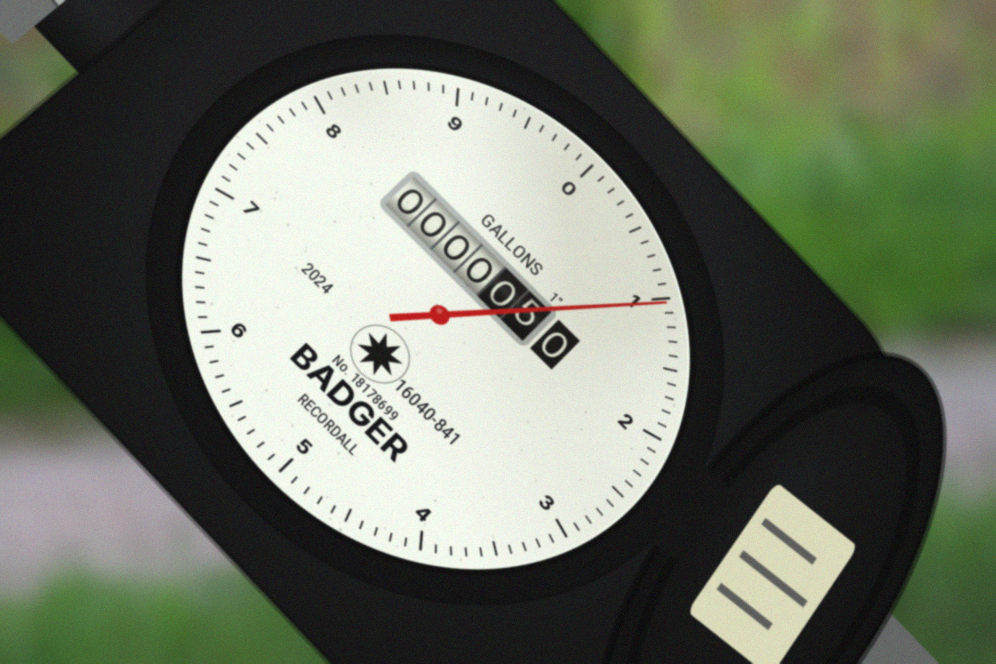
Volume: value=51.0 unit=gal
